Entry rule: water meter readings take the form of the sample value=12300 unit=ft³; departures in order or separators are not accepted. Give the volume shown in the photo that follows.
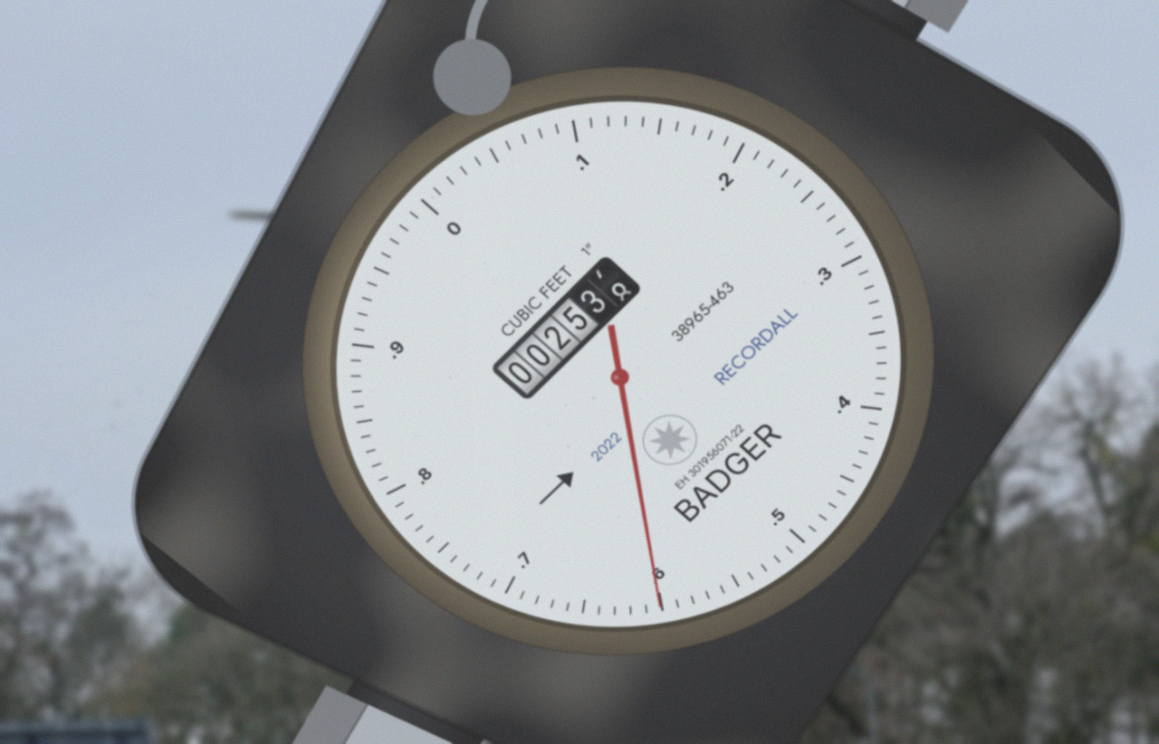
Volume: value=2537.60 unit=ft³
